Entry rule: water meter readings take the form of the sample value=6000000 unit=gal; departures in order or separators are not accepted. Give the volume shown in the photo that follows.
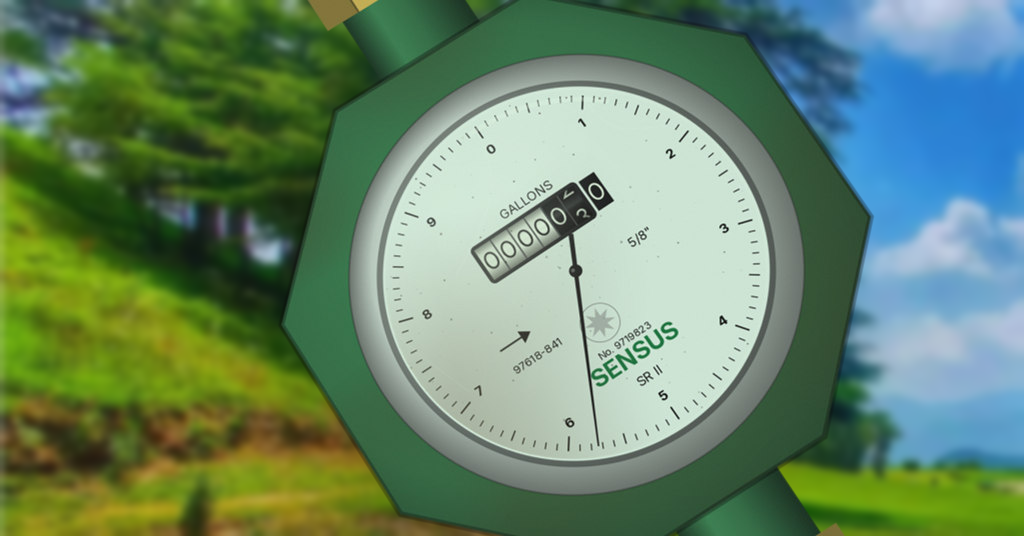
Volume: value=25.7 unit=gal
